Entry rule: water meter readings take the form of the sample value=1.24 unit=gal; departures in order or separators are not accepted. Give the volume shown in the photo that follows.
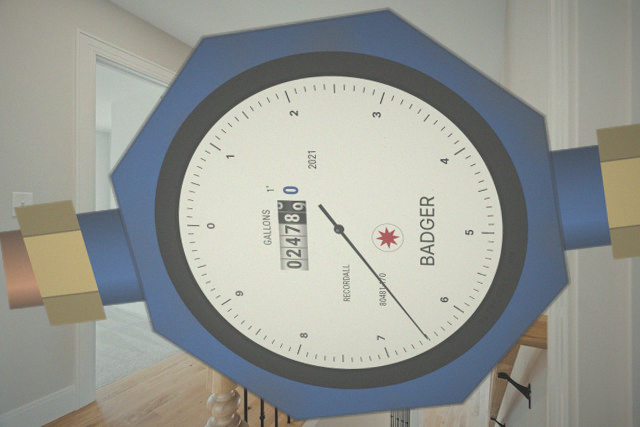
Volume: value=247886.5 unit=gal
